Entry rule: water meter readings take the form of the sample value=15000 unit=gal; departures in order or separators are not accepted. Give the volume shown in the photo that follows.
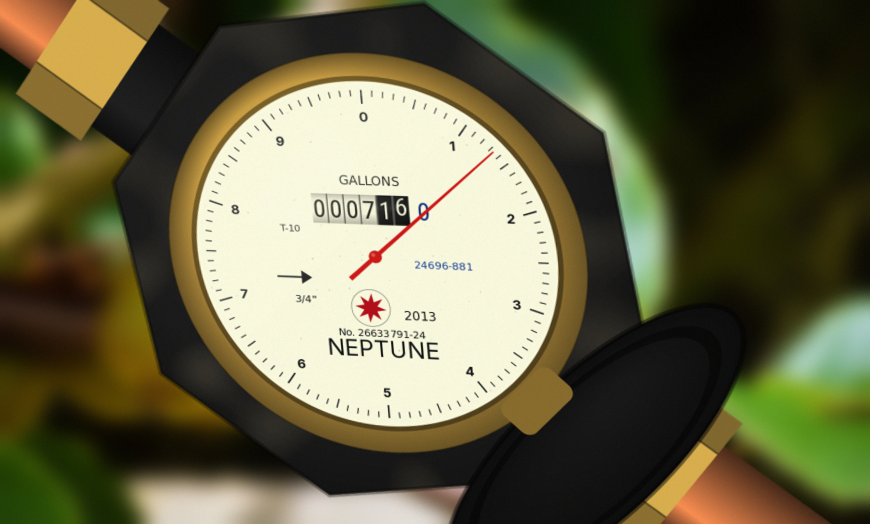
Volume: value=7161.3 unit=gal
